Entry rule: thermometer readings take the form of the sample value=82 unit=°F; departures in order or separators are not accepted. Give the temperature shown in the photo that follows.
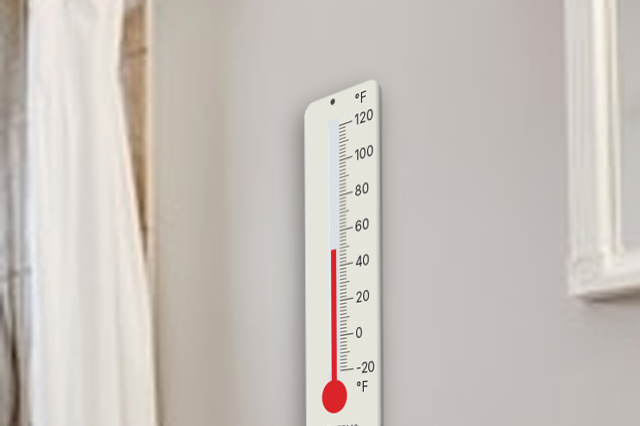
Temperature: value=50 unit=°F
